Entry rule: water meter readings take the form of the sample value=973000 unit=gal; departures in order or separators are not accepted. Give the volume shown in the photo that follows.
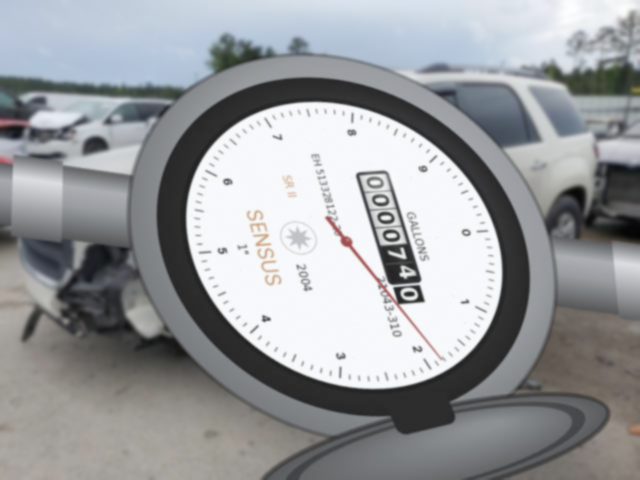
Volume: value=741.8 unit=gal
